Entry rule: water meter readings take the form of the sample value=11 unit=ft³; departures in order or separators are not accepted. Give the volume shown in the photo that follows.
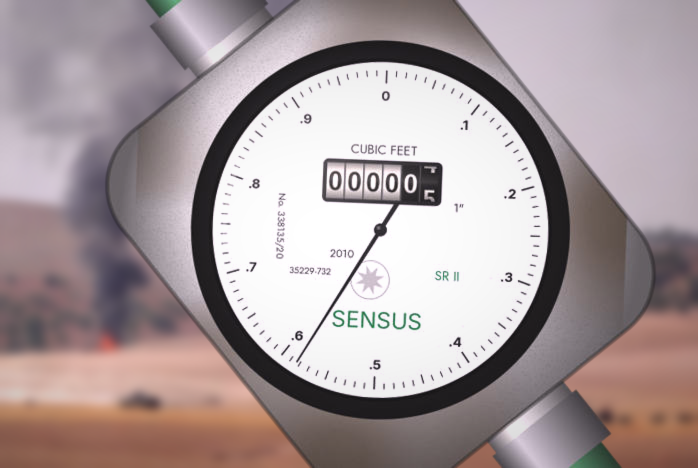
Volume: value=4.58 unit=ft³
